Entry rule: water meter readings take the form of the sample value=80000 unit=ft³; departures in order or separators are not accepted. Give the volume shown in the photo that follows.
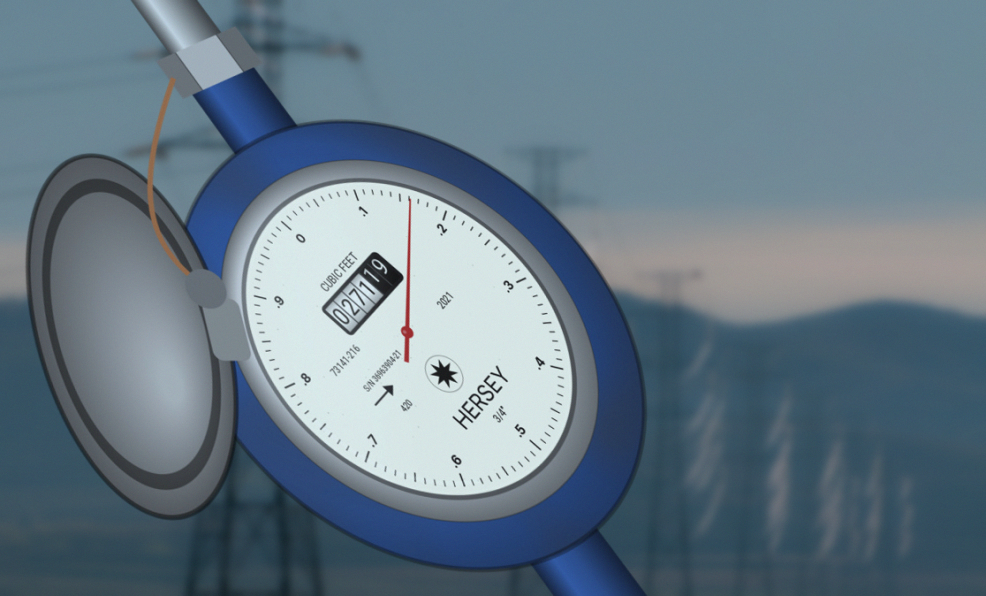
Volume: value=27119.16 unit=ft³
